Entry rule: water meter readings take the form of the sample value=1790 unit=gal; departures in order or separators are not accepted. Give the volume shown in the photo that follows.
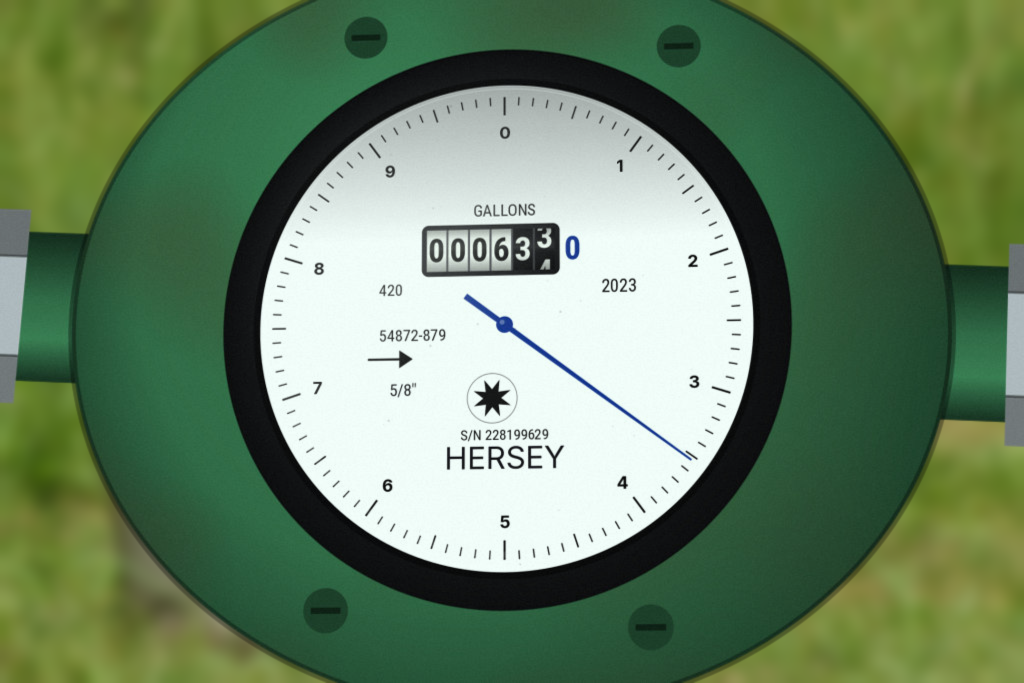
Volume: value=6333.5 unit=gal
